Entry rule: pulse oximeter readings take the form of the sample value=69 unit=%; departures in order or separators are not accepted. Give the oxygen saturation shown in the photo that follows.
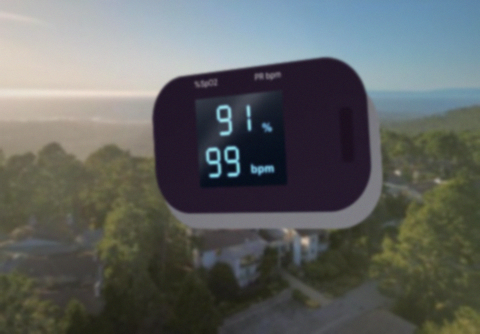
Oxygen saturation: value=91 unit=%
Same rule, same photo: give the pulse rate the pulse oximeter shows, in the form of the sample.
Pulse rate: value=99 unit=bpm
